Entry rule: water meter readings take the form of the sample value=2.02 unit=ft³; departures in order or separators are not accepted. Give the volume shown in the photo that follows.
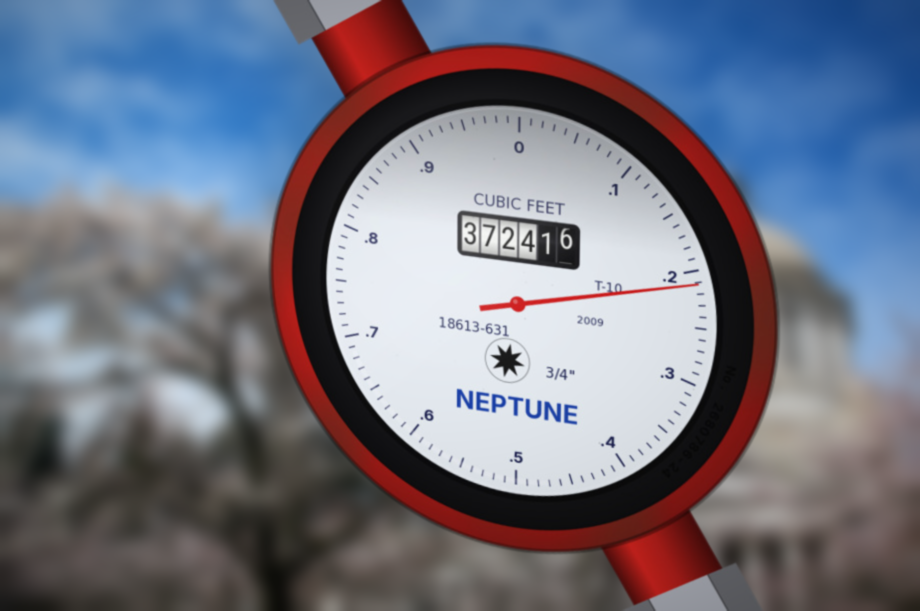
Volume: value=372416.21 unit=ft³
